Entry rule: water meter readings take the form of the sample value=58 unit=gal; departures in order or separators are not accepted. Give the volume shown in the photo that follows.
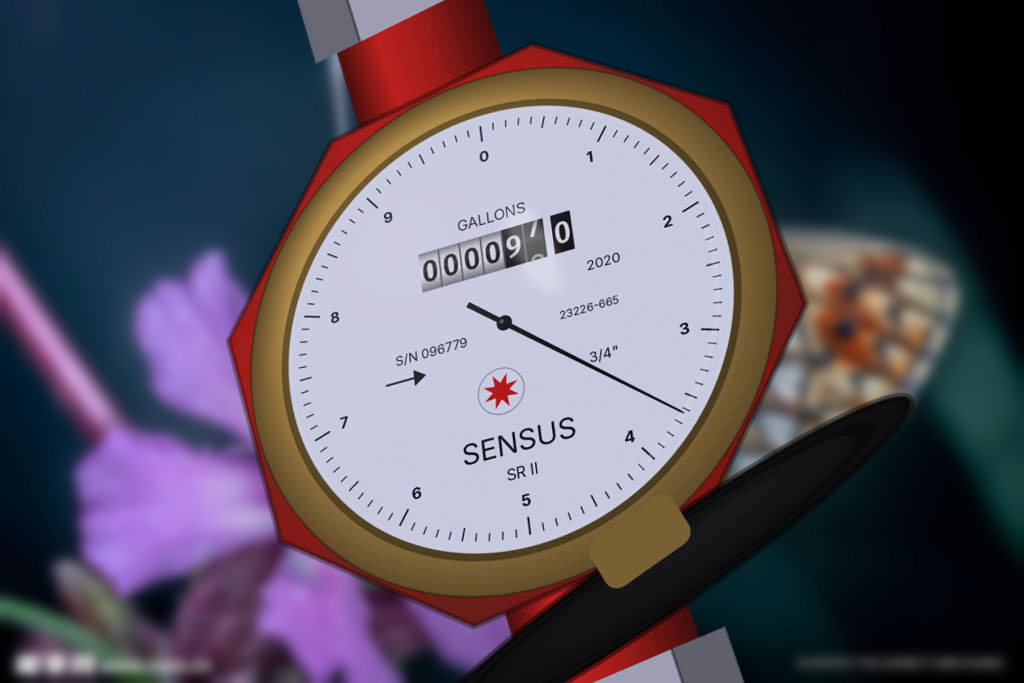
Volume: value=973.6 unit=gal
